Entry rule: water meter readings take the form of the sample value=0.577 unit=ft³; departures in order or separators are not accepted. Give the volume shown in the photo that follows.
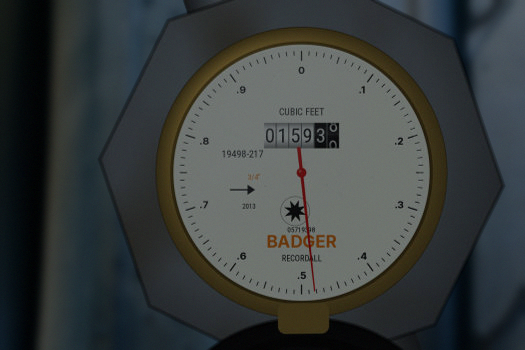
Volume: value=15938.48 unit=ft³
